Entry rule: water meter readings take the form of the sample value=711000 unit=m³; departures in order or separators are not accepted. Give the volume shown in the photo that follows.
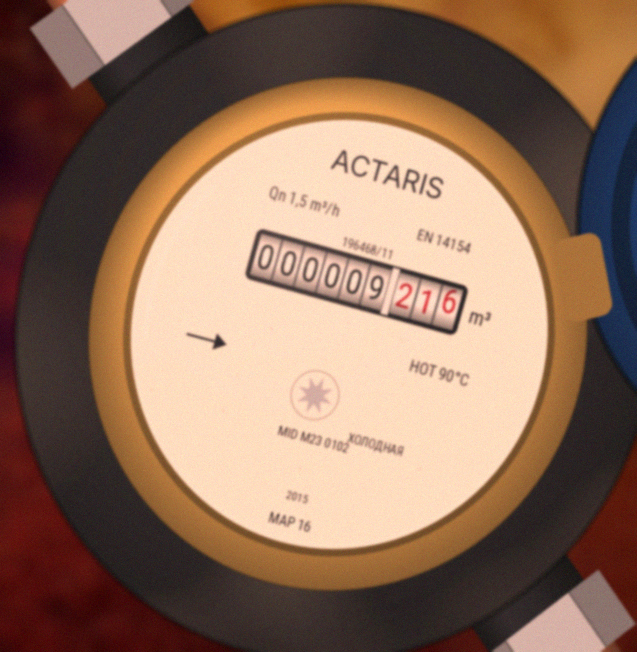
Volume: value=9.216 unit=m³
